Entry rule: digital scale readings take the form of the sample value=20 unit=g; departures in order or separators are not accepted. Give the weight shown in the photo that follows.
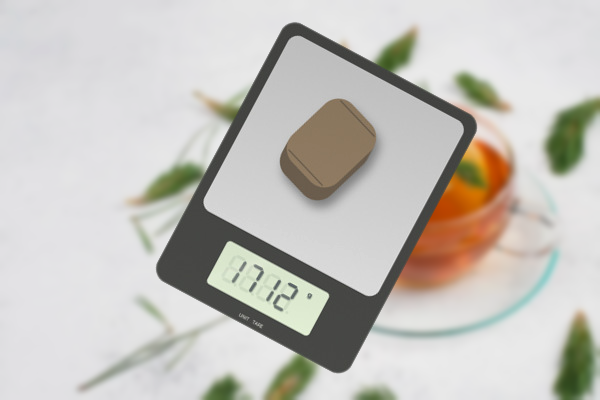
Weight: value=1712 unit=g
